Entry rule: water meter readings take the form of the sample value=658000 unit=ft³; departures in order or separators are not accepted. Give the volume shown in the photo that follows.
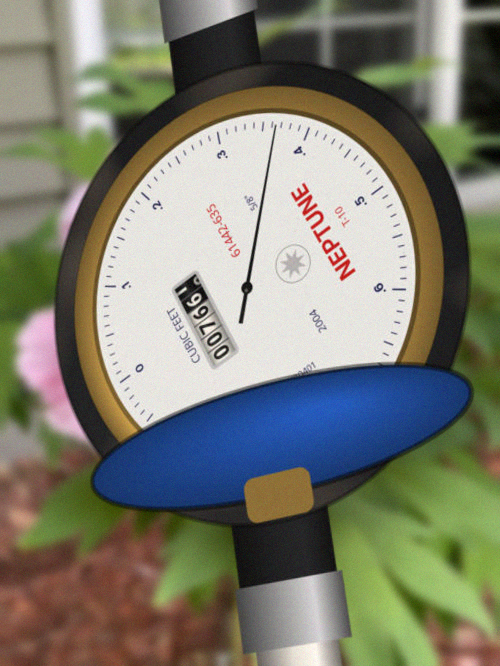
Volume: value=7661.36 unit=ft³
